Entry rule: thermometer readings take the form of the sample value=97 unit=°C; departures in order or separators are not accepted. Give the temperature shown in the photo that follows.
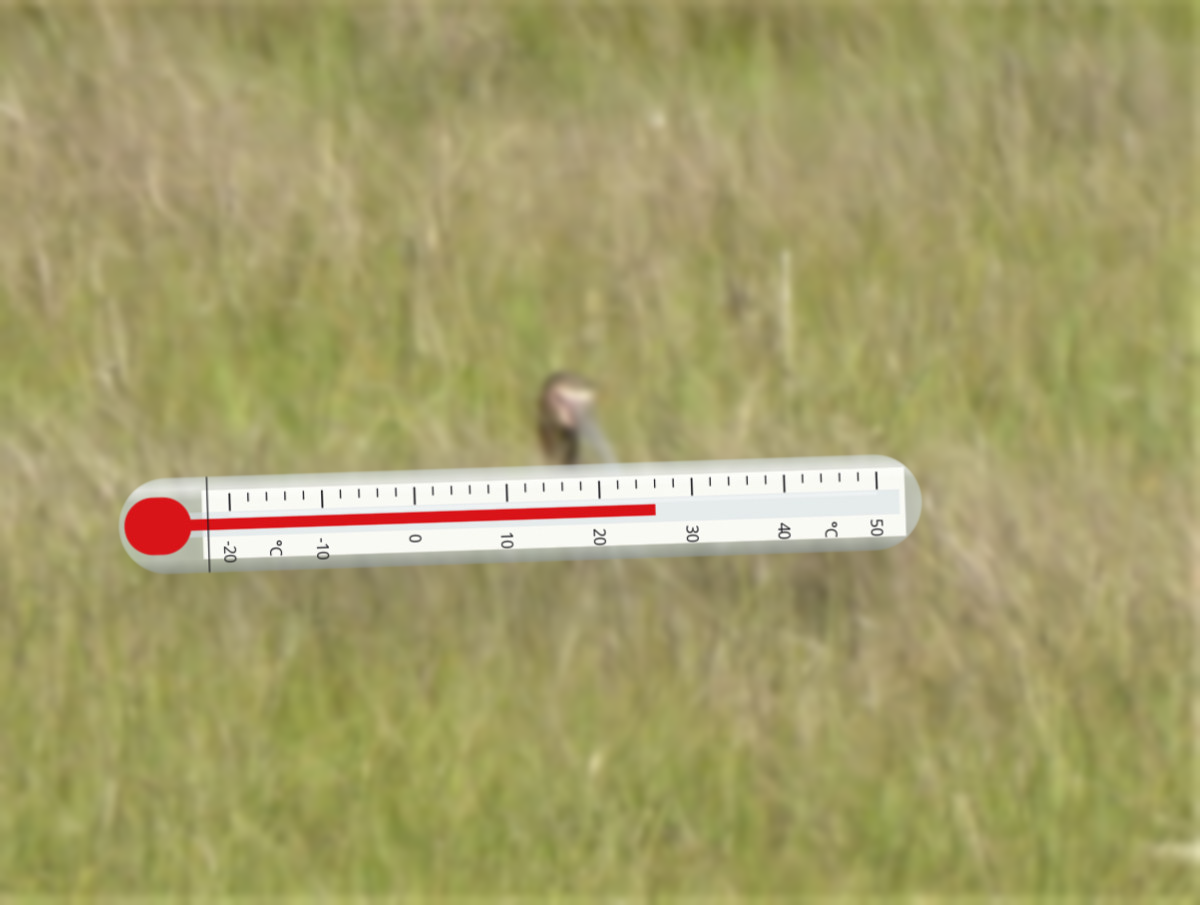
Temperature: value=26 unit=°C
